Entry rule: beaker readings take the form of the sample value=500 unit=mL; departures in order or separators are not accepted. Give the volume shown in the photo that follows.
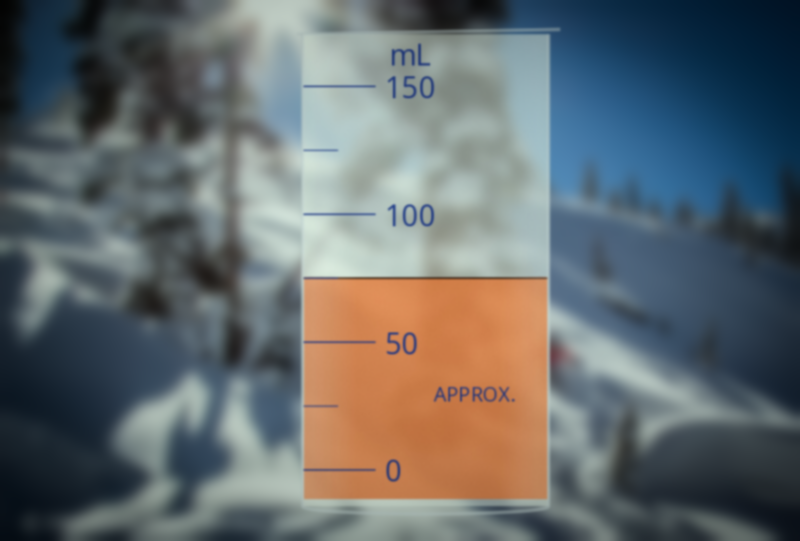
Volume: value=75 unit=mL
